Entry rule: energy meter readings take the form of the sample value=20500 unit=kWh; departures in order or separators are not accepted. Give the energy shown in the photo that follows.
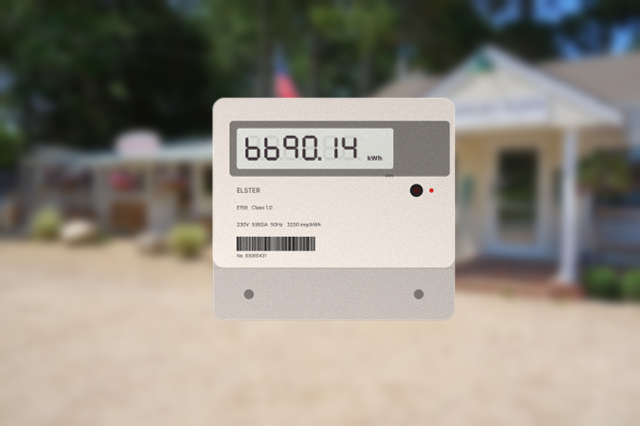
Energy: value=6690.14 unit=kWh
